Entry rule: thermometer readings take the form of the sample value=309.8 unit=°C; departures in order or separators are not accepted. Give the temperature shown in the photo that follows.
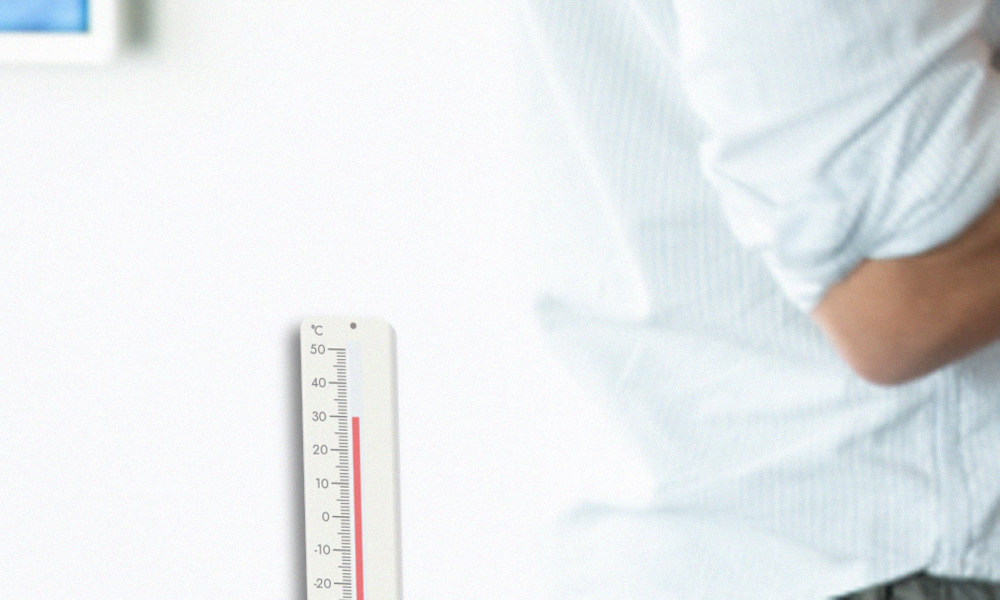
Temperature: value=30 unit=°C
